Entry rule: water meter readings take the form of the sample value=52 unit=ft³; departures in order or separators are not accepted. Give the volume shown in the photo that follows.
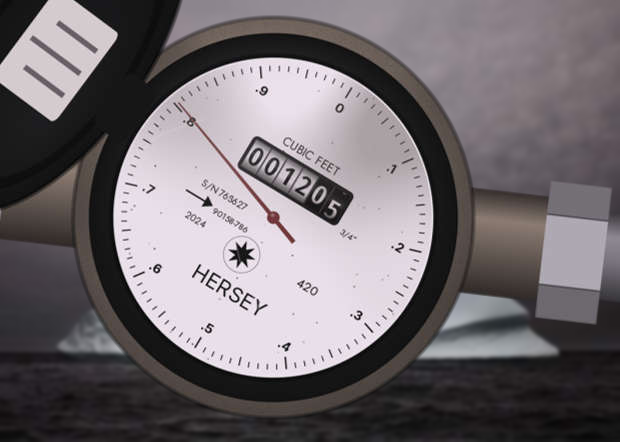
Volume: value=1204.80 unit=ft³
